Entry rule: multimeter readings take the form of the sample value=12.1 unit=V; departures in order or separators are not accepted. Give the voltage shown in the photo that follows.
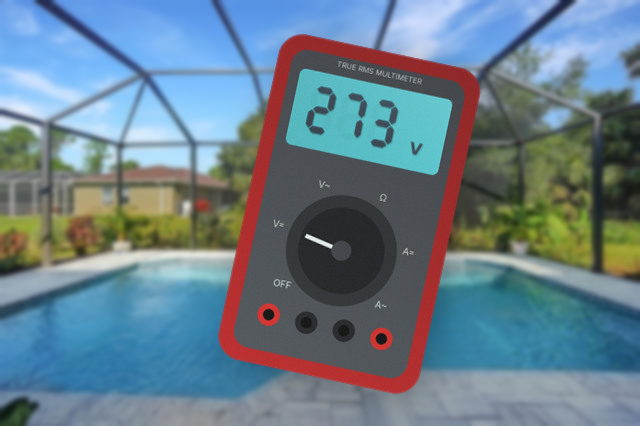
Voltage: value=273 unit=V
